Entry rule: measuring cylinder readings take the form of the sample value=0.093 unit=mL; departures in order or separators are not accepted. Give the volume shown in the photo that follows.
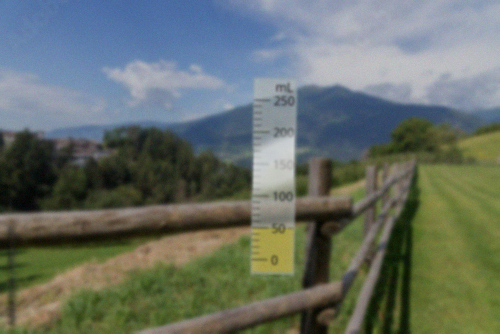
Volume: value=50 unit=mL
